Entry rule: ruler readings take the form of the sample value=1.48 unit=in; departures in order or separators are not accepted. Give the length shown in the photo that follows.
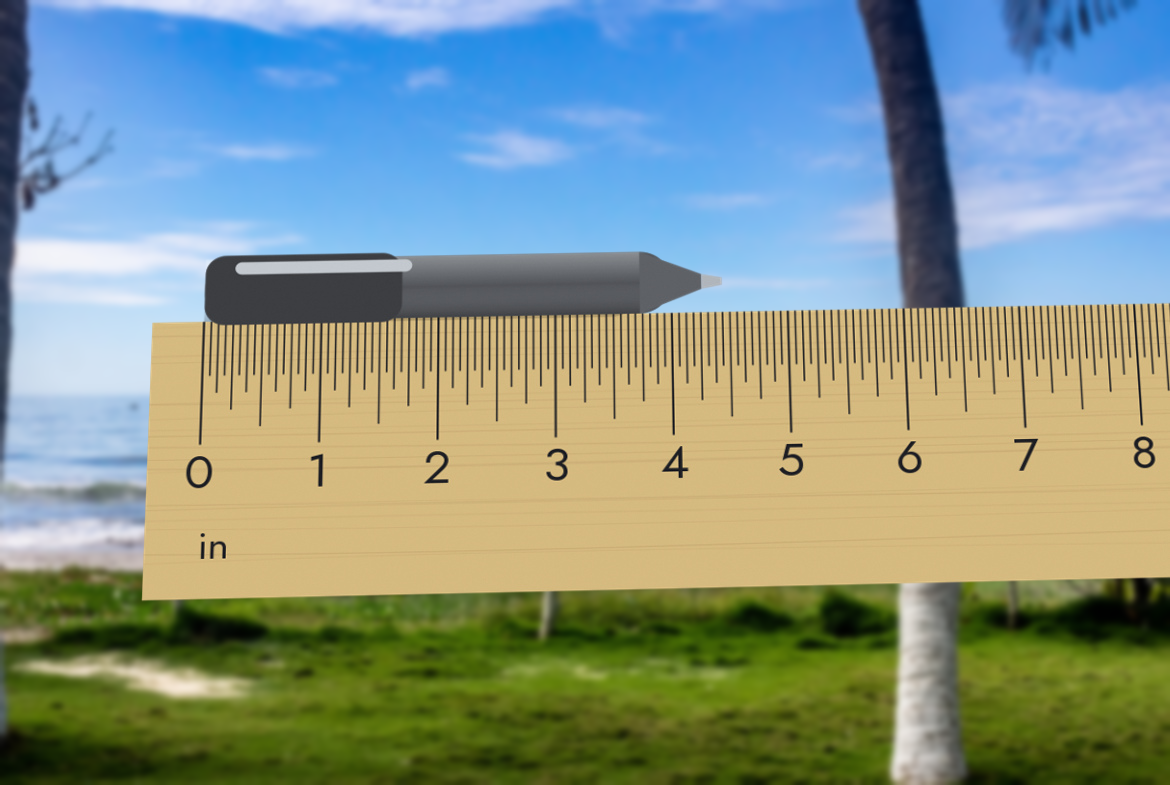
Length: value=4.4375 unit=in
